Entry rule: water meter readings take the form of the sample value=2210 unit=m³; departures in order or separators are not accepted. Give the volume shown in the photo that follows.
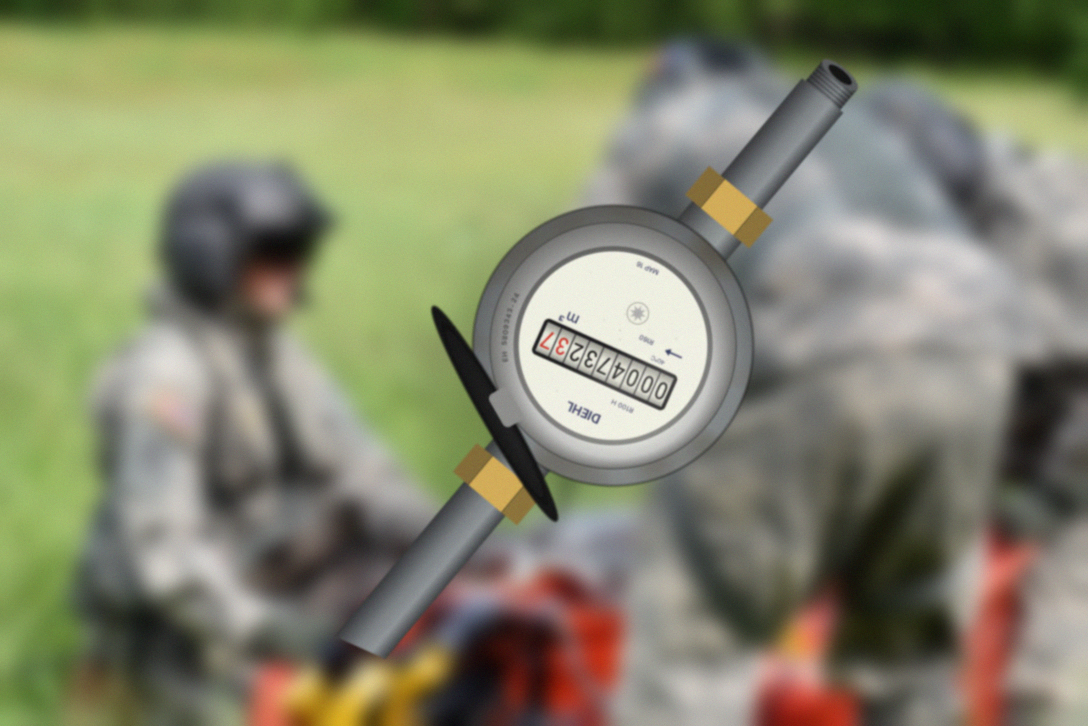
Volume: value=4732.37 unit=m³
